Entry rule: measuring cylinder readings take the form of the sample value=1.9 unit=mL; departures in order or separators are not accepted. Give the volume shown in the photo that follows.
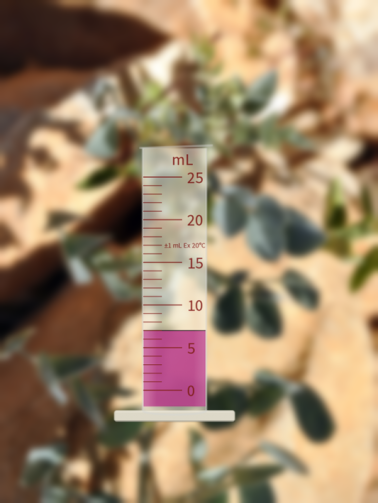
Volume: value=7 unit=mL
